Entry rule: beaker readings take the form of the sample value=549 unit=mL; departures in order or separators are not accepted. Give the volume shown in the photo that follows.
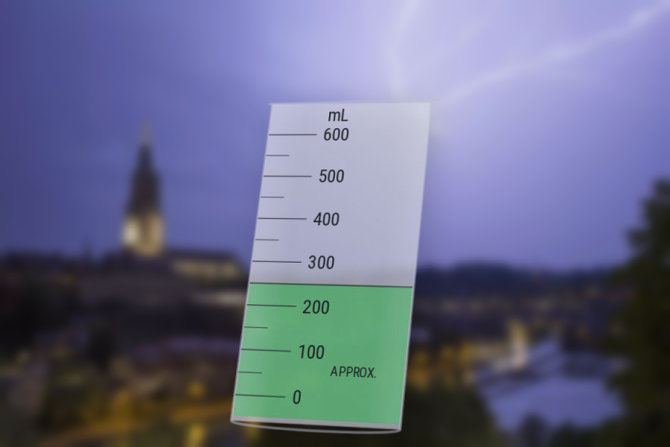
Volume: value=250 unit=mL
